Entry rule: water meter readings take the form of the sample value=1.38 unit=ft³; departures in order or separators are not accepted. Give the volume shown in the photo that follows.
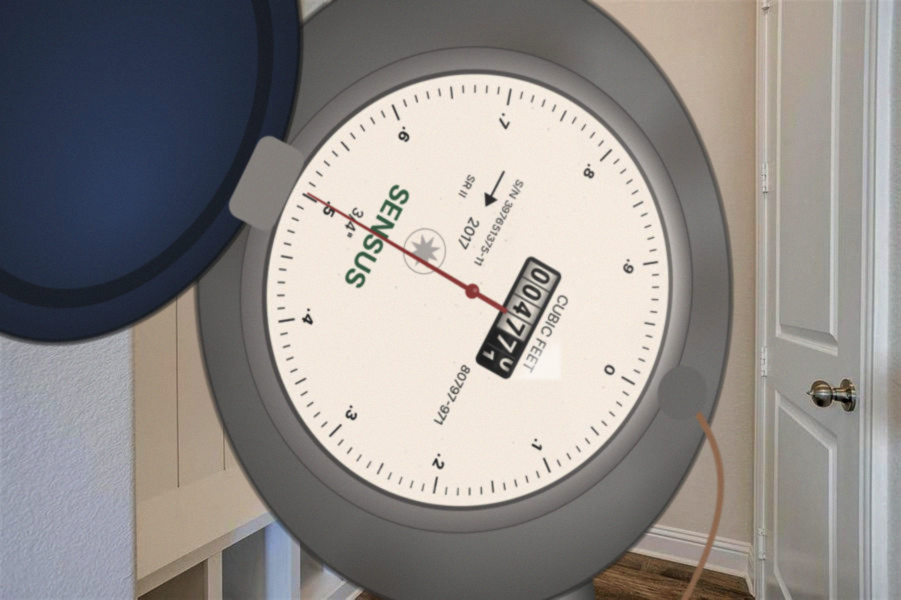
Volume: value=4770.50 unit=ft³
